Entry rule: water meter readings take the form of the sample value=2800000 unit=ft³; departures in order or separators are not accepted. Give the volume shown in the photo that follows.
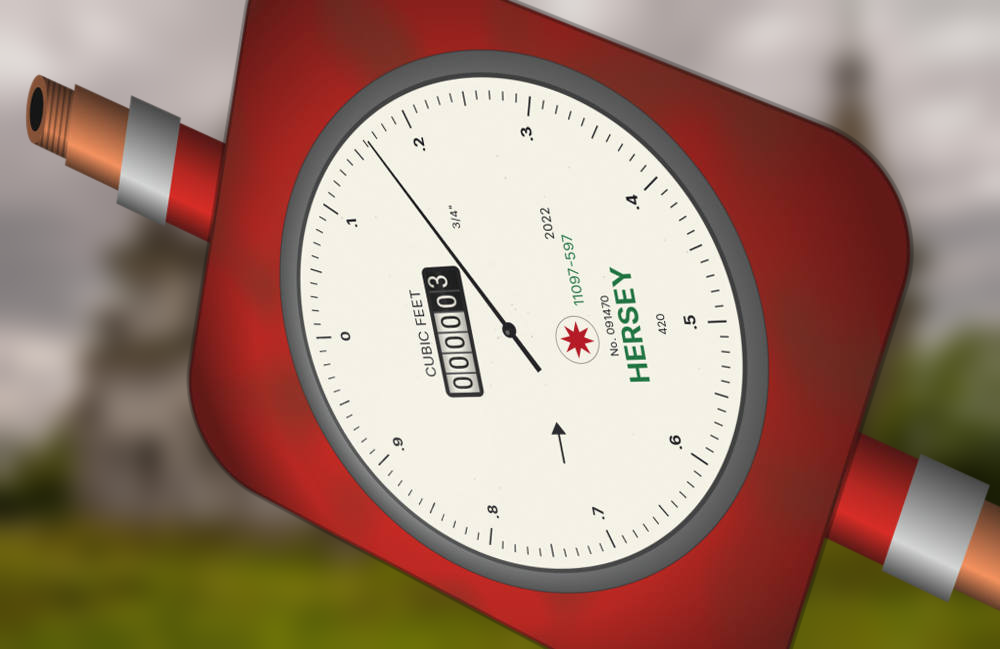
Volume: value=3.16 unit=ft³
